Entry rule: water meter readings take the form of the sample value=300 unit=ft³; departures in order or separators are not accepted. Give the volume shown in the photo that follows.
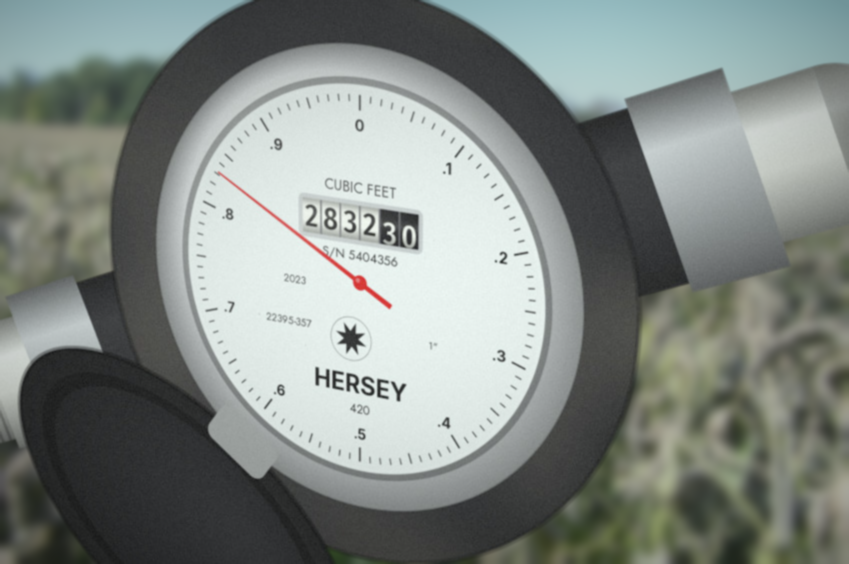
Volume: value=283229.83 unit=ft³
